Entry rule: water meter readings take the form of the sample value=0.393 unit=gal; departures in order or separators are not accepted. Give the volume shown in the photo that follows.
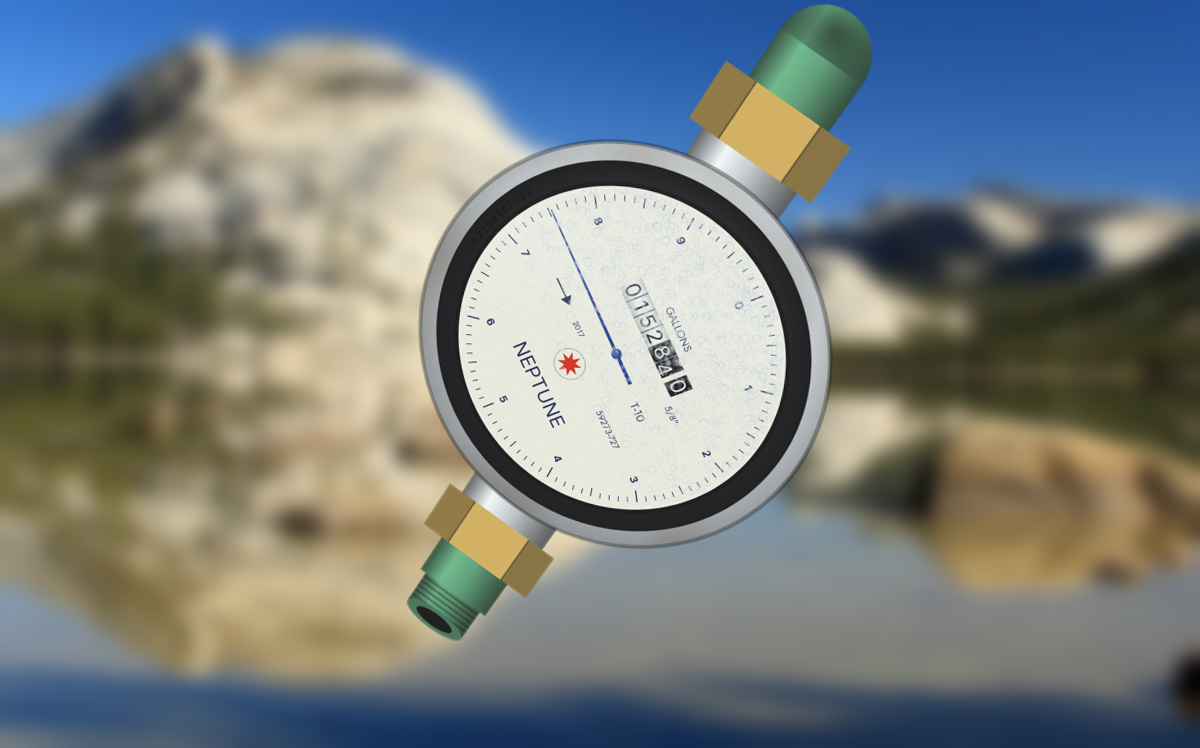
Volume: value=152837.5 unit=gal
